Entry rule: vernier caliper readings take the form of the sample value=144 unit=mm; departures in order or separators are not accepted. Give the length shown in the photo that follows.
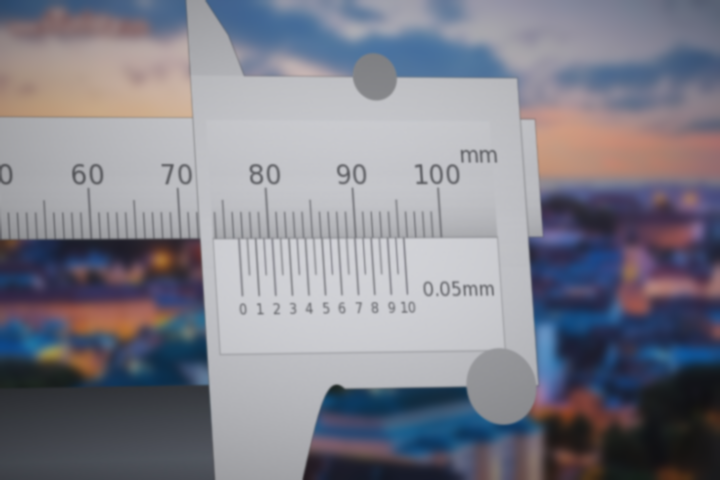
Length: value=76.6 unit=mm
